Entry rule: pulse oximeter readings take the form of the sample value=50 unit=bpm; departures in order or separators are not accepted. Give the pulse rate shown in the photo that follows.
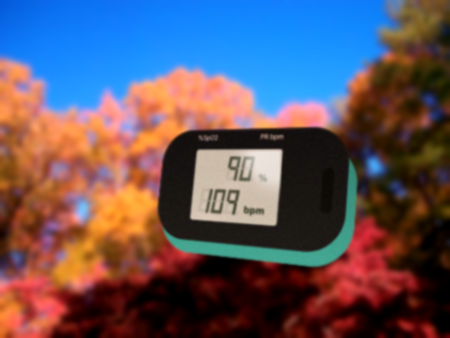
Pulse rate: value=109 unit=bpm
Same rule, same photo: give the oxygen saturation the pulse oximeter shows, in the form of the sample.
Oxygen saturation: value=90 unit=%
